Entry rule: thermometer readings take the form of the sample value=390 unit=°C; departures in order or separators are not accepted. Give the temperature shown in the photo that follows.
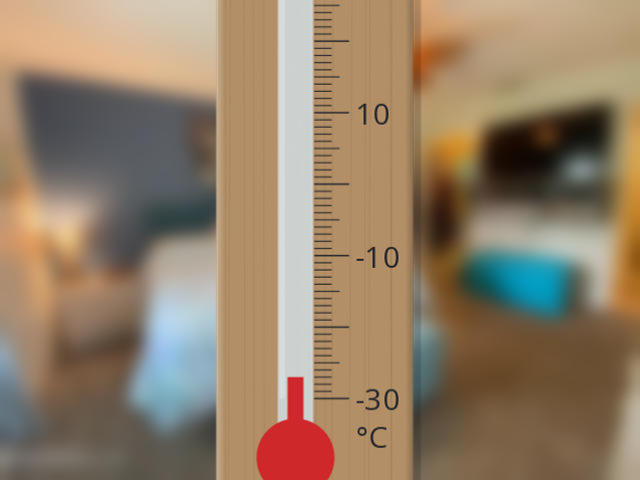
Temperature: value=-27 unit=°C
